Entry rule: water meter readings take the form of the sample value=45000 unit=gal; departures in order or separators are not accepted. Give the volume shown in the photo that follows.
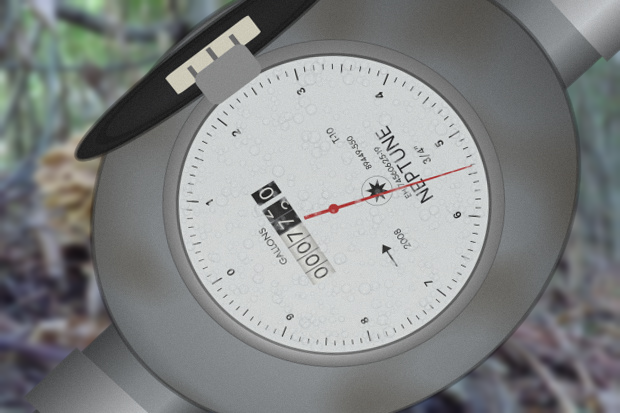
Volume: value=7725.4 unit=gal
